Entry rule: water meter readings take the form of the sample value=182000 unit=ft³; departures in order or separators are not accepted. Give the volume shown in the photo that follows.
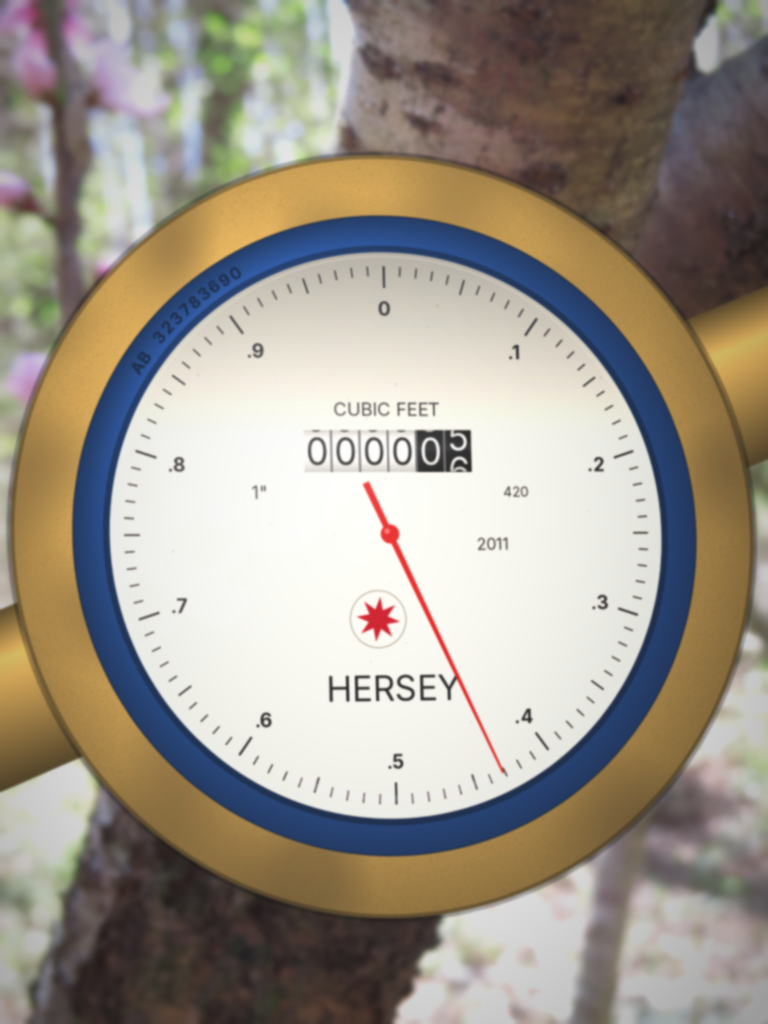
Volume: value=5.43 unit=ft³
